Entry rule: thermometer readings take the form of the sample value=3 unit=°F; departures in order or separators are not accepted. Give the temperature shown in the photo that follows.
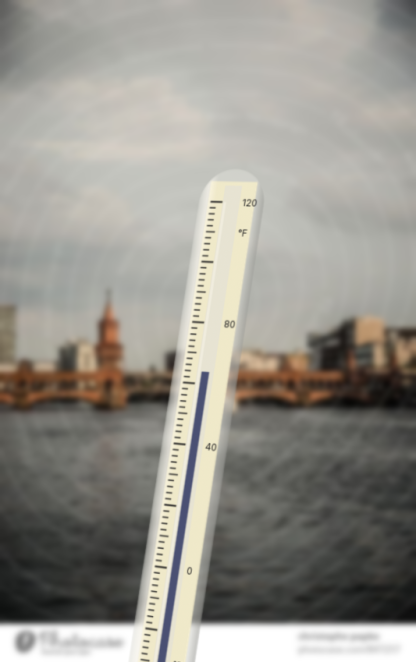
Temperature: value=64 unit=°F
